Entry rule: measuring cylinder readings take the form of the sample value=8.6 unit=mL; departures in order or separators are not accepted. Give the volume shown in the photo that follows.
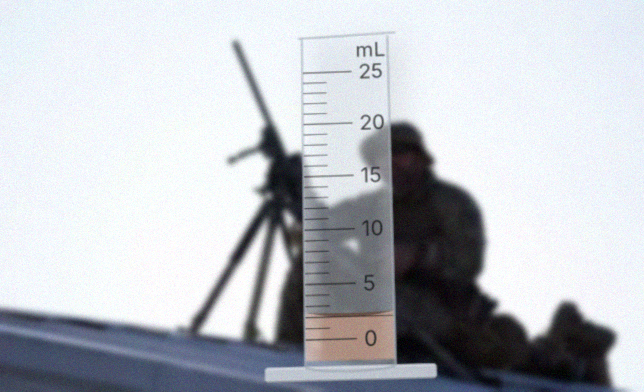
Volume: value=2 unit=mL
